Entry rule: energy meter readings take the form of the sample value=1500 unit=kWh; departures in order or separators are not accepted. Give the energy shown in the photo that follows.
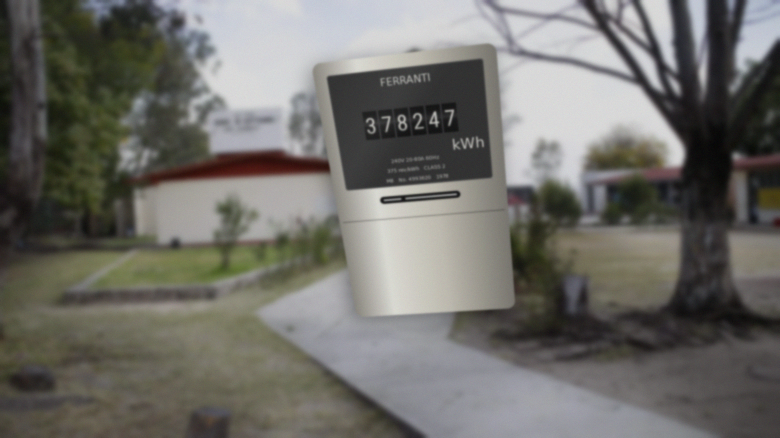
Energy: value=378247 unit=kWh
